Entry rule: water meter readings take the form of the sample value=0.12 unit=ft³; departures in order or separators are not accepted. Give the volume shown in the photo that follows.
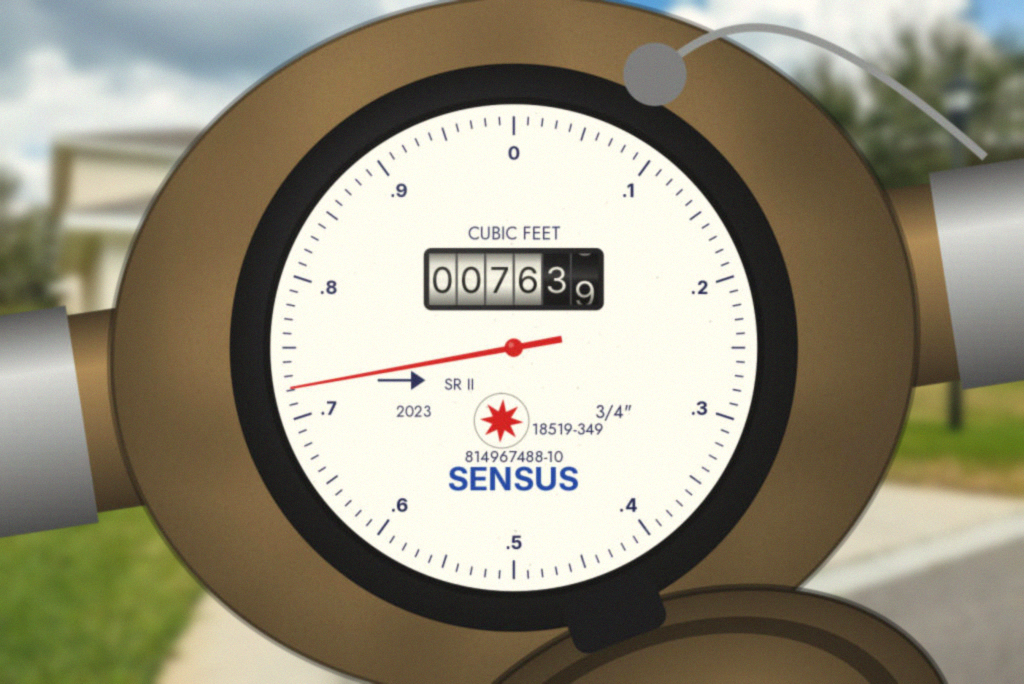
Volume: value=7638.72 unit=ft³
